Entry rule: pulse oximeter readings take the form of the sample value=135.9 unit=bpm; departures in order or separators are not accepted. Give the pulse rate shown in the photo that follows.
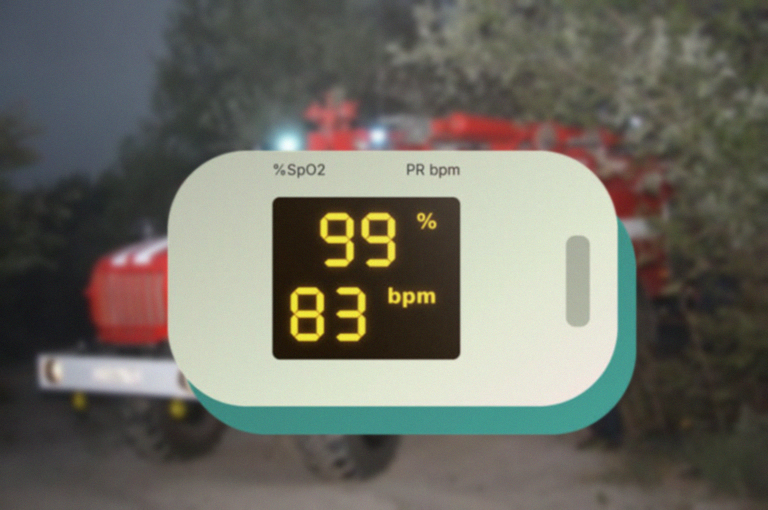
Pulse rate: value=83 unit=bpm
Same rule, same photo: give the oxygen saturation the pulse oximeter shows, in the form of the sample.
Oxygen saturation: value=99 unit=%
